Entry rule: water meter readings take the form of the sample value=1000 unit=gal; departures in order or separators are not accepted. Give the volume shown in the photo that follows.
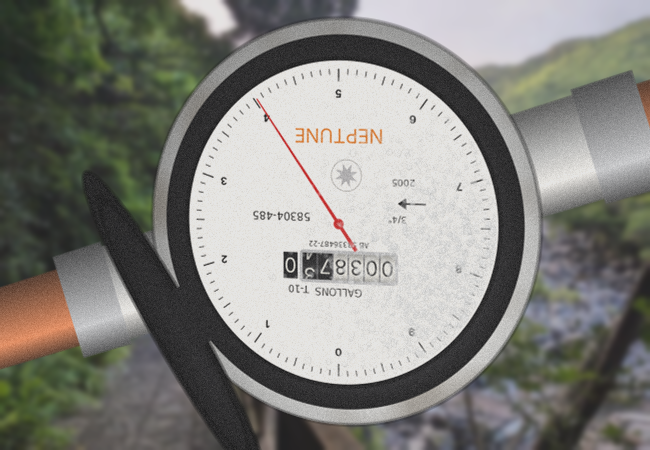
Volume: value=38734.0 unit=gal
